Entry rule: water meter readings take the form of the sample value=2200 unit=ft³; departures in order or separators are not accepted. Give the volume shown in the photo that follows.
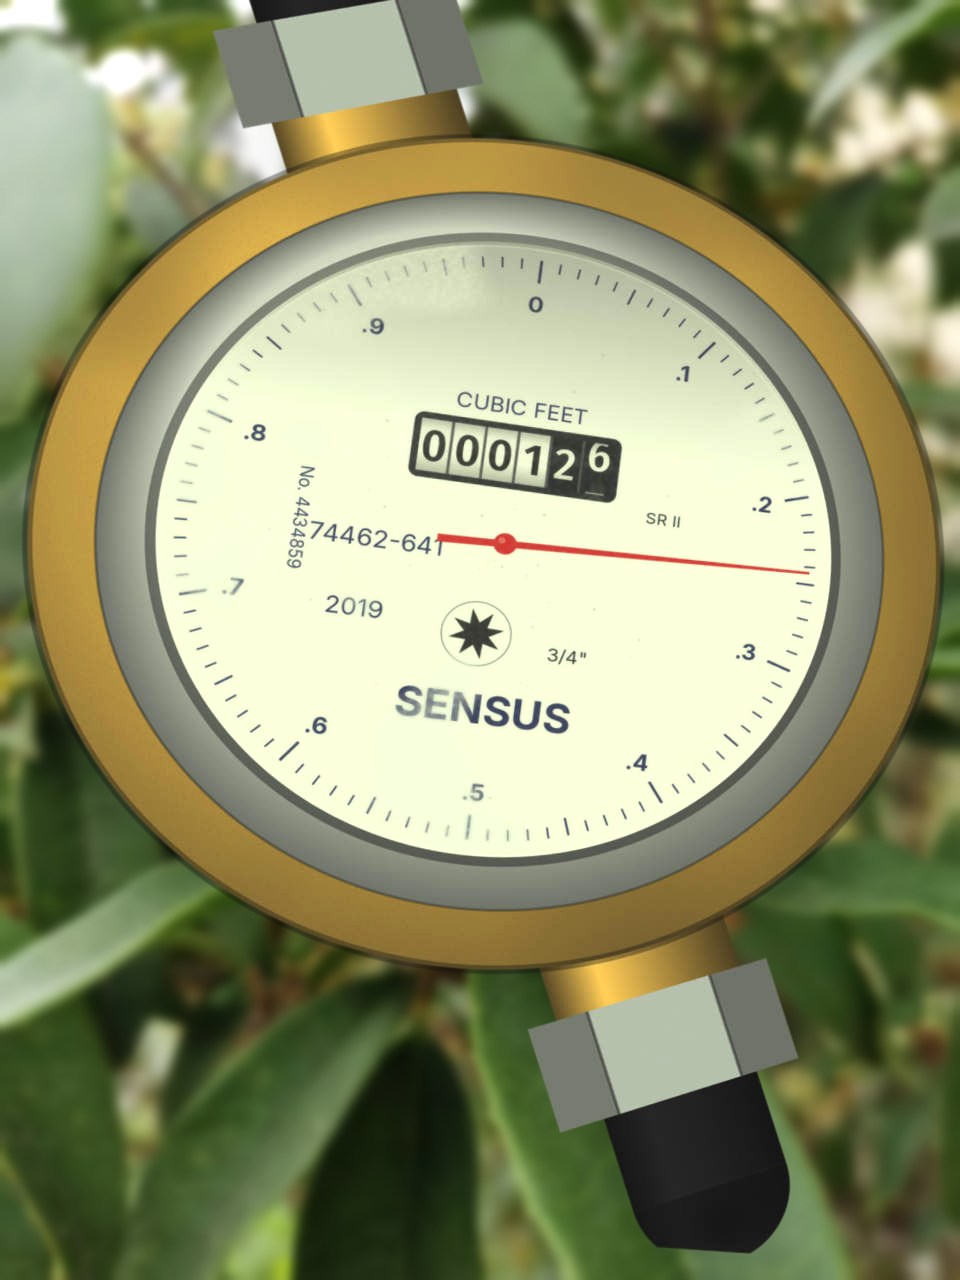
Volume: value=126.24 unit=ft³
